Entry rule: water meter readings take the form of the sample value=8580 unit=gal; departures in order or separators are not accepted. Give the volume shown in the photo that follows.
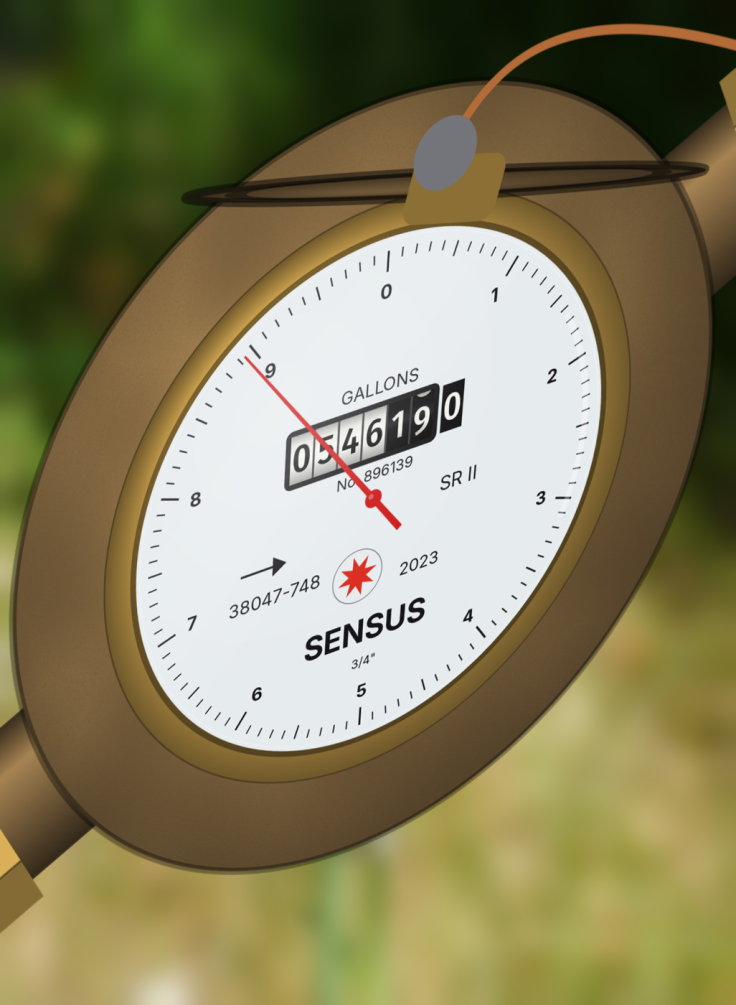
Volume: value=546188.9 unit=gal
